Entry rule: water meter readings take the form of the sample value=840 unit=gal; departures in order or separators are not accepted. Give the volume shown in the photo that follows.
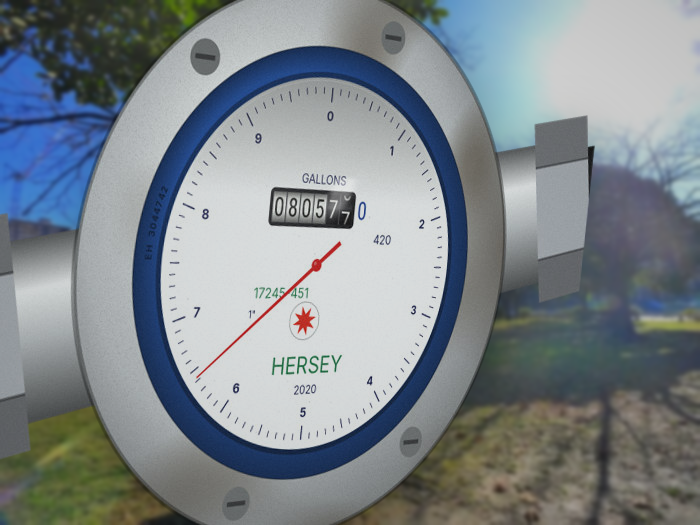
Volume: value=805766.4 unit=gal
